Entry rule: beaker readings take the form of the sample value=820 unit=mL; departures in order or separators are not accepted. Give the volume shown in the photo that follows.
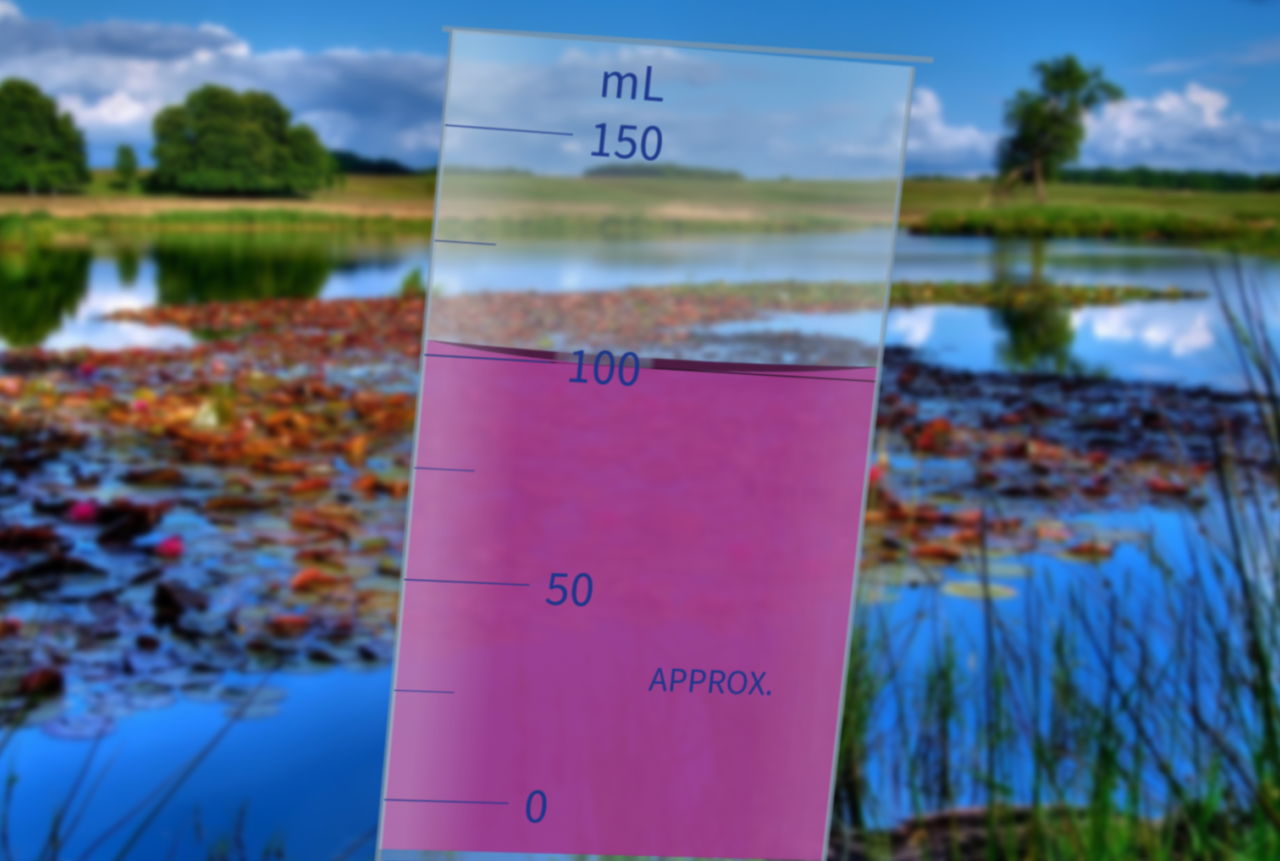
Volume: value=100 unit=mL
